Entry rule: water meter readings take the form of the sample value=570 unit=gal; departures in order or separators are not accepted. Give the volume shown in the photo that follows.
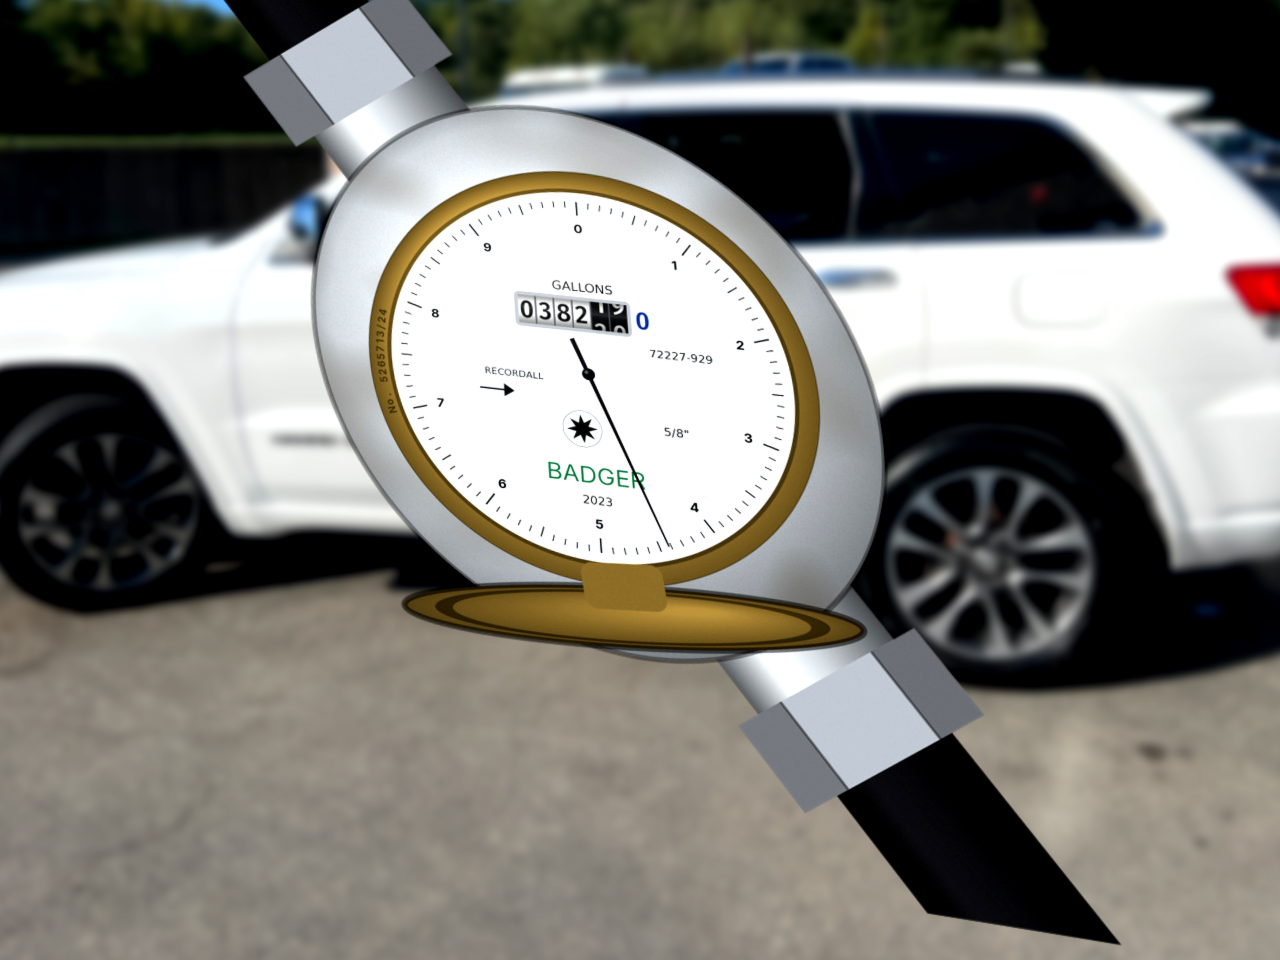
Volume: value=382194.4 unit=gal
